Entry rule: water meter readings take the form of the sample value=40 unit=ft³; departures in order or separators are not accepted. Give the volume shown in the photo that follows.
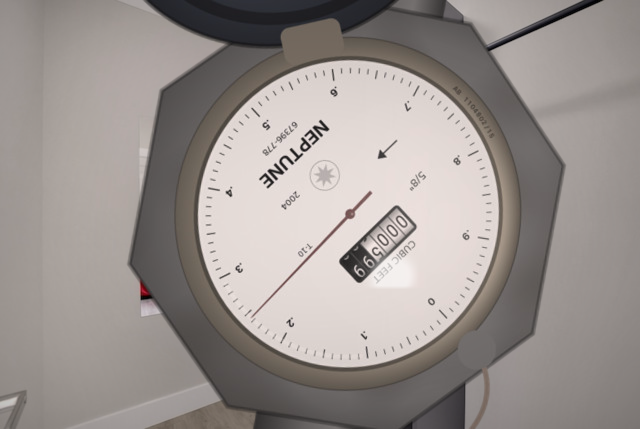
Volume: value=599.24 unit=ft³
